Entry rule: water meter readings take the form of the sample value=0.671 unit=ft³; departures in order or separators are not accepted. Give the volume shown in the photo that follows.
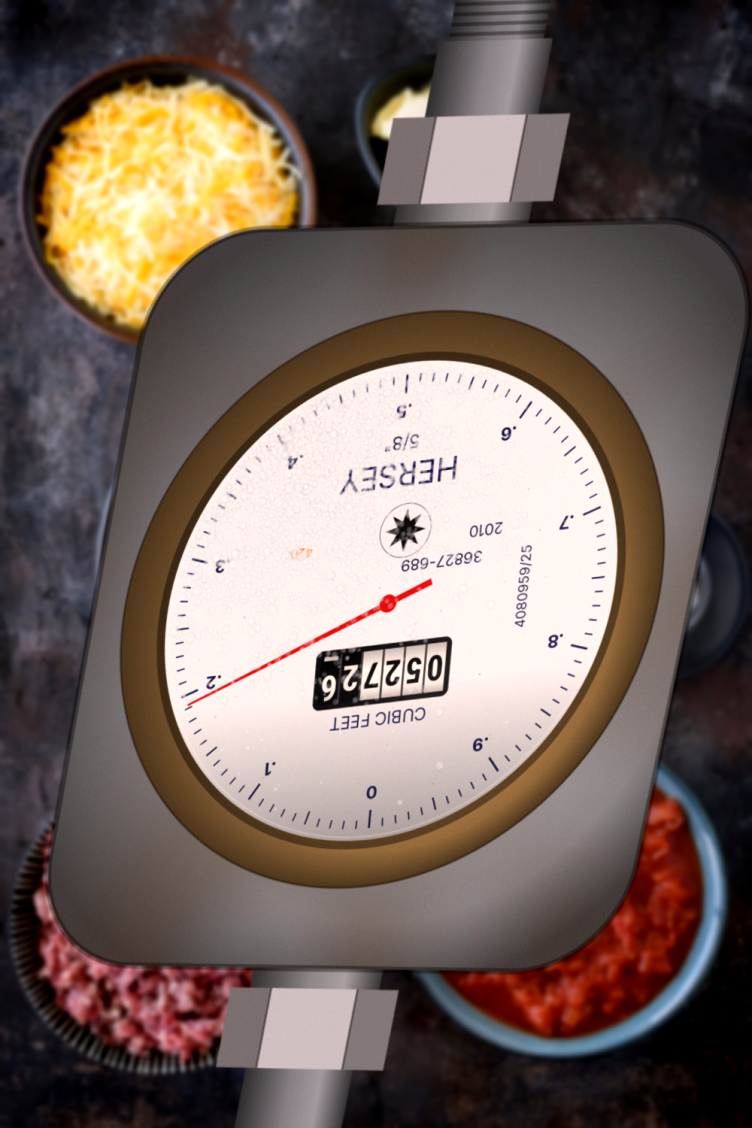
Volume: value=52726.19 unit=ft³
